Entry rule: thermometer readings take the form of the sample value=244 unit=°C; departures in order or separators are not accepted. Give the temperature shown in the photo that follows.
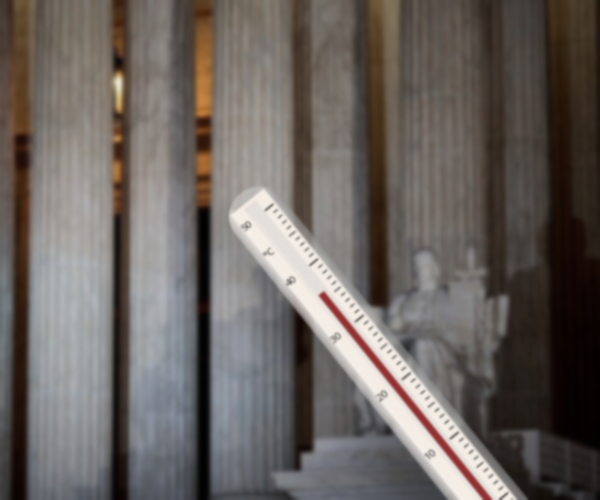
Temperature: value=36 unit=°C
